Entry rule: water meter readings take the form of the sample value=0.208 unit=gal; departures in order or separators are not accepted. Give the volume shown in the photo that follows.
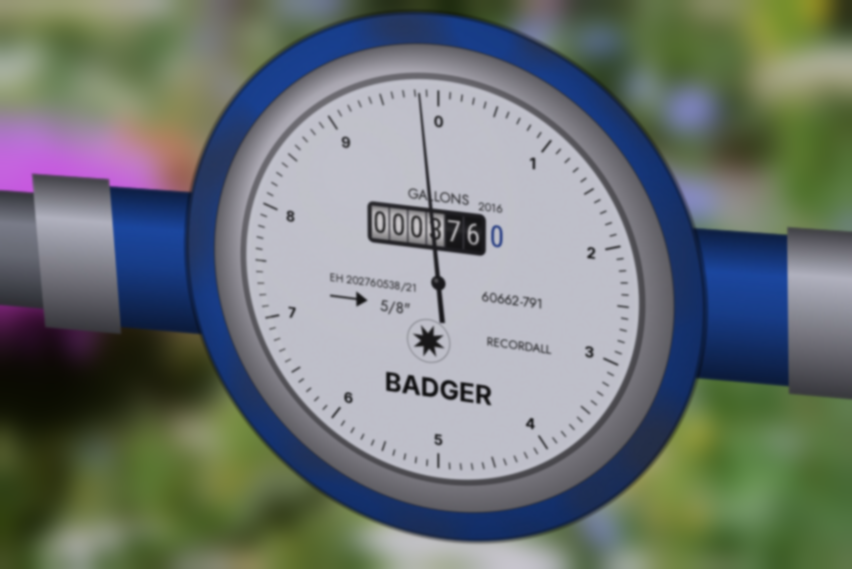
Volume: value=3759.8 unit=gal
